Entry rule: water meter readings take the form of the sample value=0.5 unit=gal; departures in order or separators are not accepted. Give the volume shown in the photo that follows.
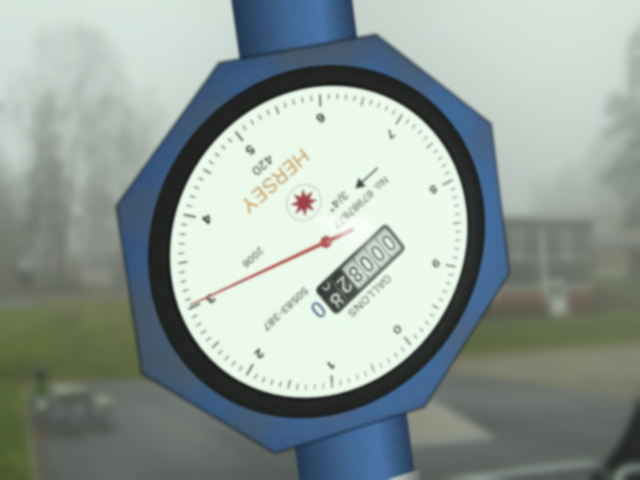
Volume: value=8283.0 unit=gal
